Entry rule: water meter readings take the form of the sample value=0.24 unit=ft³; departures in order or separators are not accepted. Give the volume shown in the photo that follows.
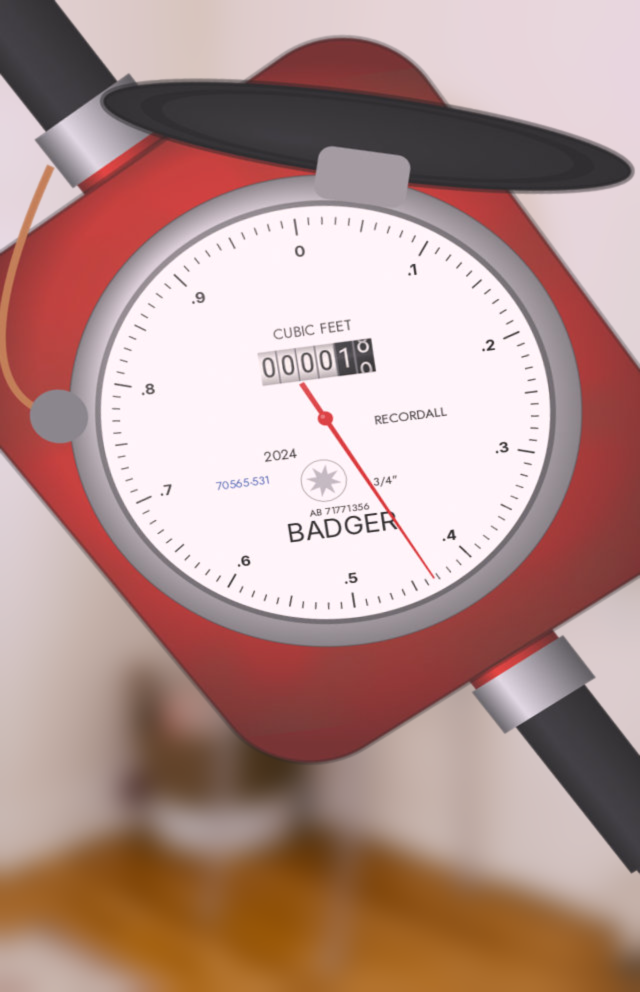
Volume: value=18.43 unit=ft³
